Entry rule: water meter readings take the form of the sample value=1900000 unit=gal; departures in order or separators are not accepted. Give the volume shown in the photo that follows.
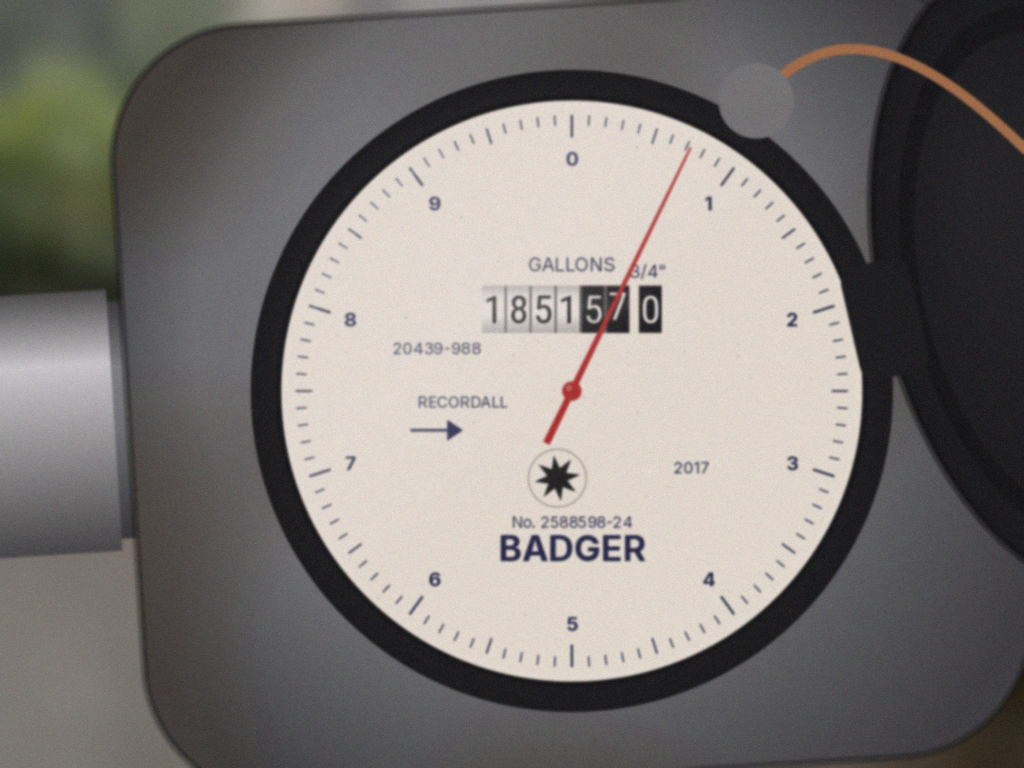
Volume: value=1851570.7 unit=gal
